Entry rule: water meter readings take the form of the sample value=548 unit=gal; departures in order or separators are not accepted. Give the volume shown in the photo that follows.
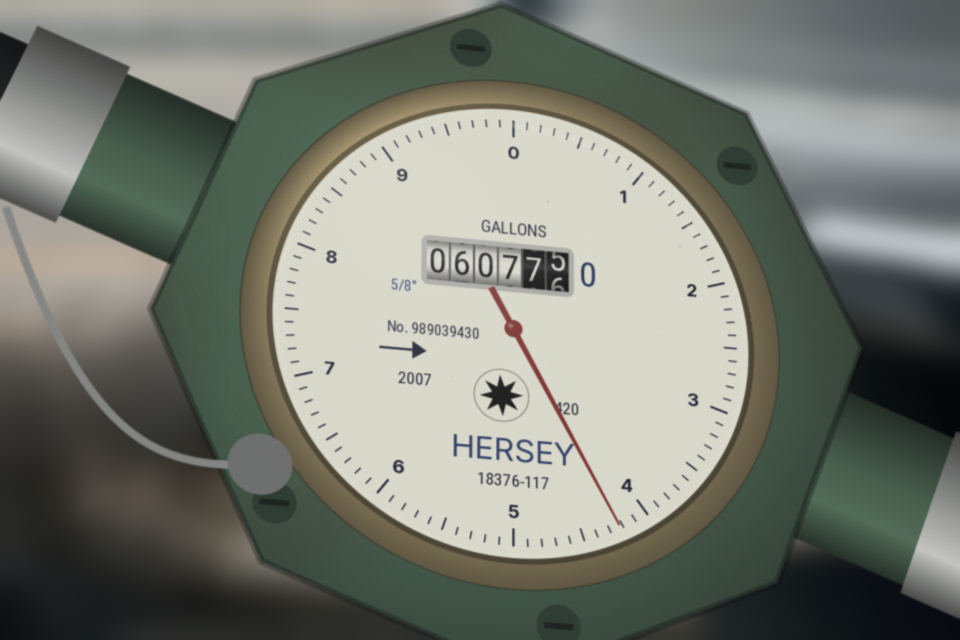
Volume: value=607754.2 unit=gal
